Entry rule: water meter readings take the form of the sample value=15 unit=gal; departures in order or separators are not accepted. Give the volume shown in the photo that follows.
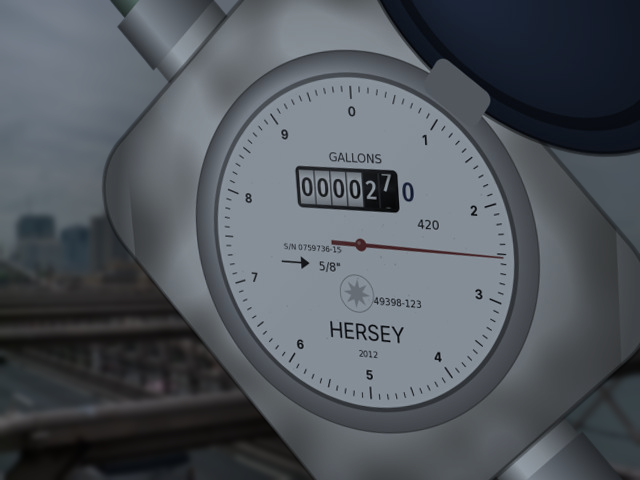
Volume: value=272.5 unit=gal
